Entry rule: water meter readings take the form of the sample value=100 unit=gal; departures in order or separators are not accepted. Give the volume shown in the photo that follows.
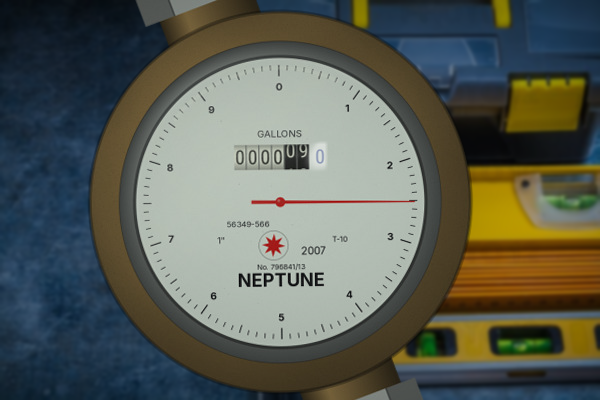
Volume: value=92.5 unit=gal
